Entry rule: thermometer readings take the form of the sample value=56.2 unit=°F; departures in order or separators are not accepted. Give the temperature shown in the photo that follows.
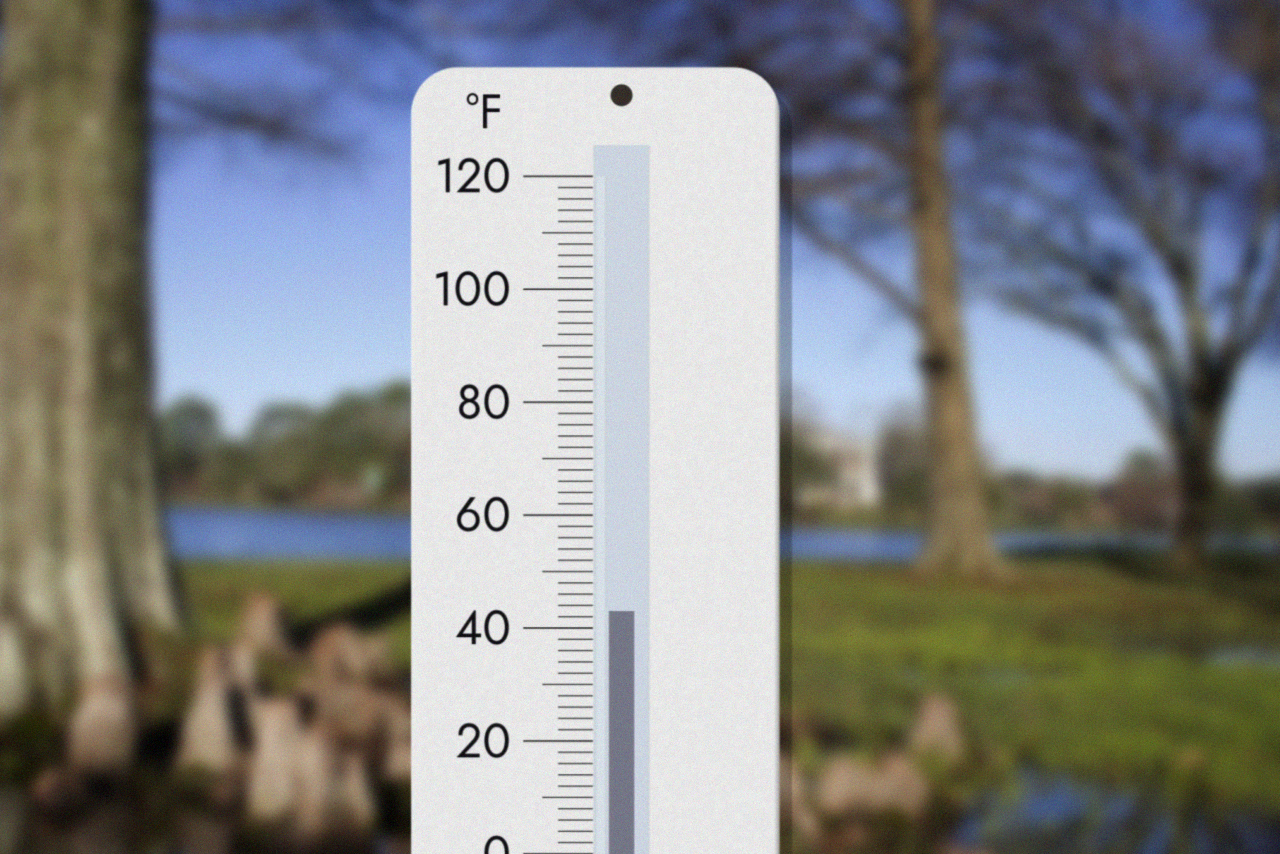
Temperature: value=43 unit=°F
